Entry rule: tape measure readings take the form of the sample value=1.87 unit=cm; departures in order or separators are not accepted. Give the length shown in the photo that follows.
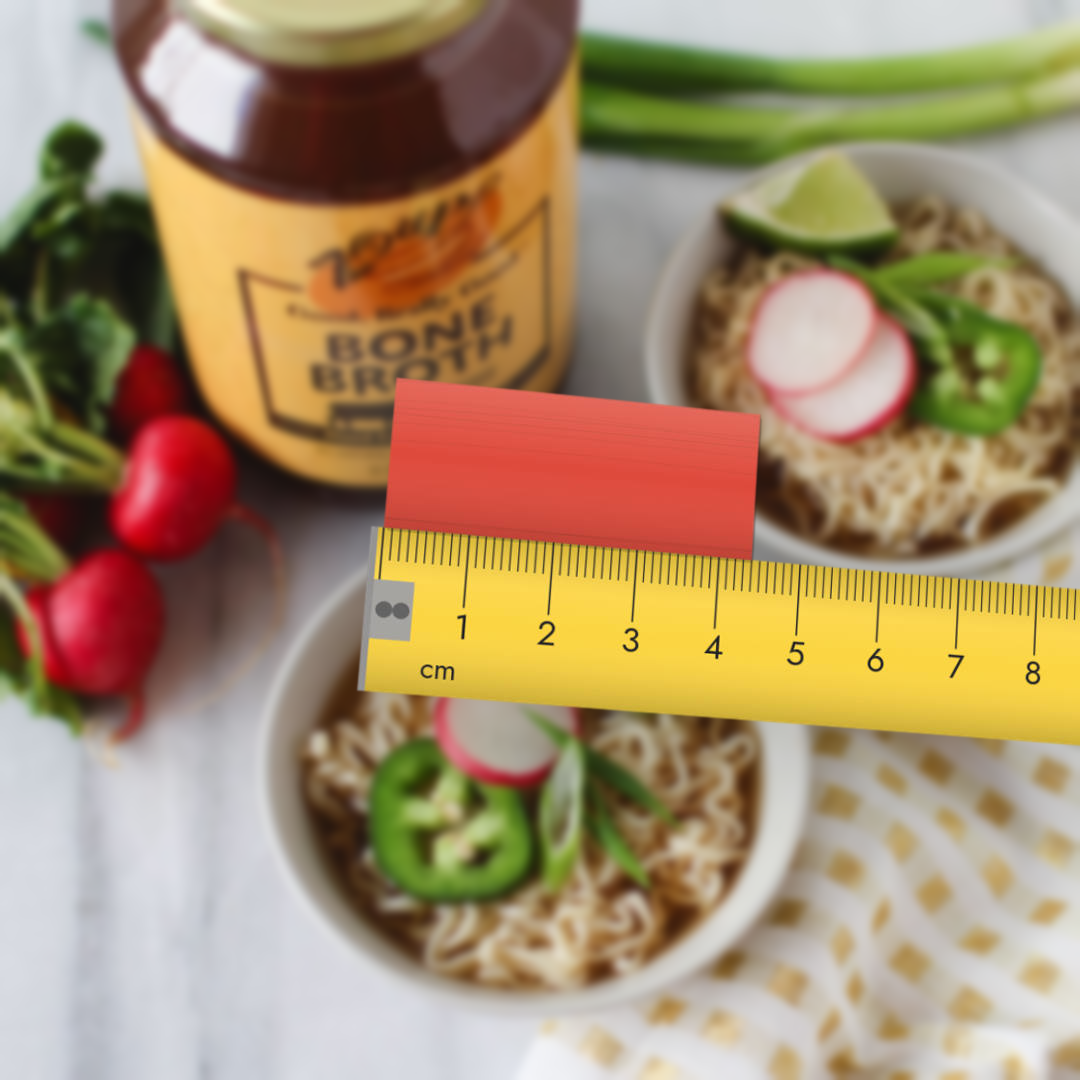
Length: value=4.4 unit=cm
